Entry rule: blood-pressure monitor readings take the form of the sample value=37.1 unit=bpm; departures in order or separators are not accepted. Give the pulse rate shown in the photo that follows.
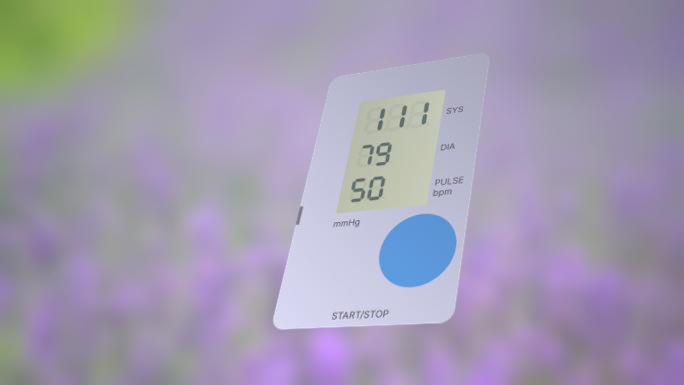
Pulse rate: value=50 unit=bpm
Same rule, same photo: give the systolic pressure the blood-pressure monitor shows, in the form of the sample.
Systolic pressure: value=111 unit=mmHg
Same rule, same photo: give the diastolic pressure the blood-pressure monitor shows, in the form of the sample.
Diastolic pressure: value=79 unit=mmHg
